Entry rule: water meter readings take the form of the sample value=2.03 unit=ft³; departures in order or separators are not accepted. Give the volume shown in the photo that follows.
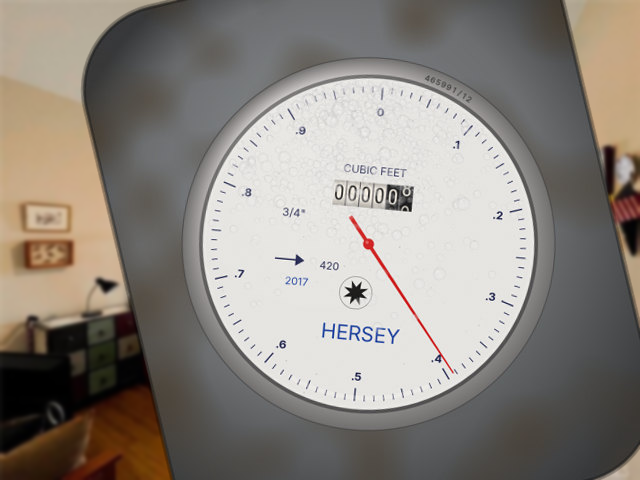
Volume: value=8.39 unit=ft³
